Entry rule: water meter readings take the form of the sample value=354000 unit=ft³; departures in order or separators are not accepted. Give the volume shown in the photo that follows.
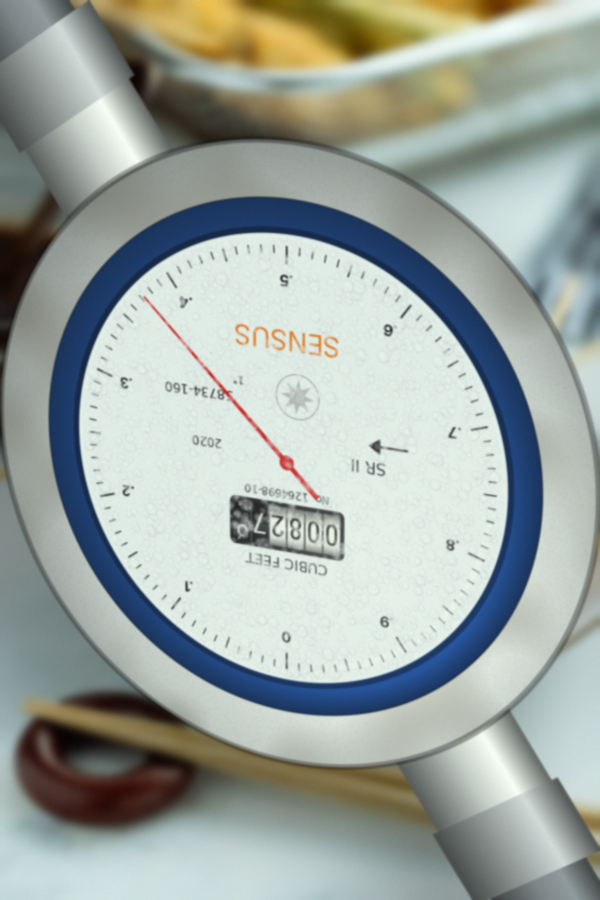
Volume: value=8273.37 unit=ft³
